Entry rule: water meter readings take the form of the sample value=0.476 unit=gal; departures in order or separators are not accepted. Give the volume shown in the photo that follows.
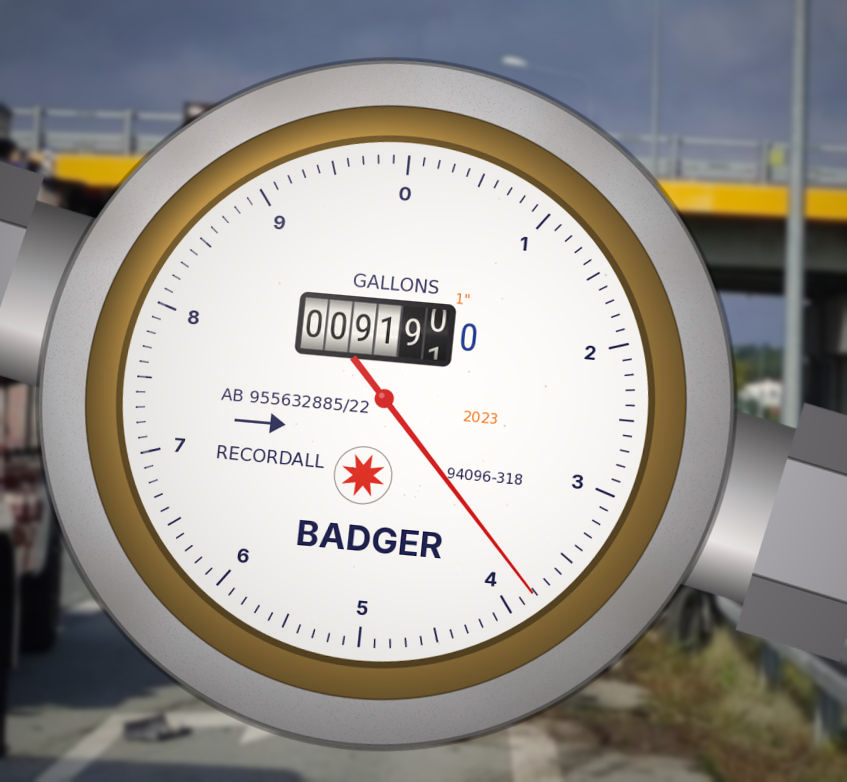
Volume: value=91903.8 unit=gal
